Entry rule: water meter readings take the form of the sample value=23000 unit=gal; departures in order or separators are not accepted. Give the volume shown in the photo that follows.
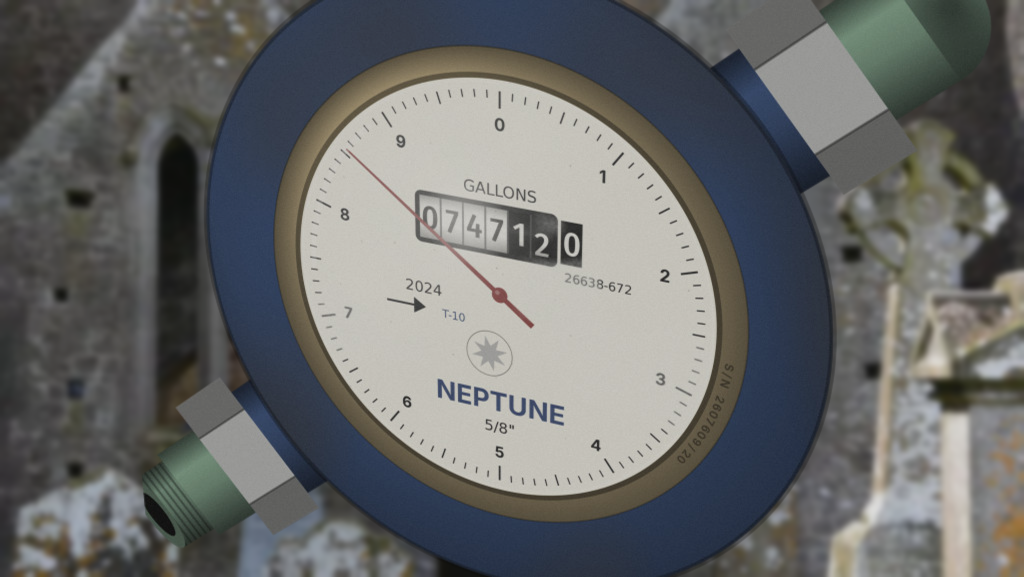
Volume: value=747118.5 unit=gal
